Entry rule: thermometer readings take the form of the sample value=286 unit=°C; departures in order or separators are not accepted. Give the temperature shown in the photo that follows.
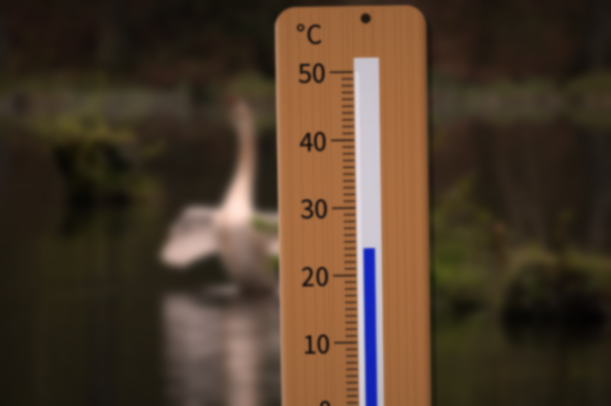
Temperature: value=24 unit=°C
